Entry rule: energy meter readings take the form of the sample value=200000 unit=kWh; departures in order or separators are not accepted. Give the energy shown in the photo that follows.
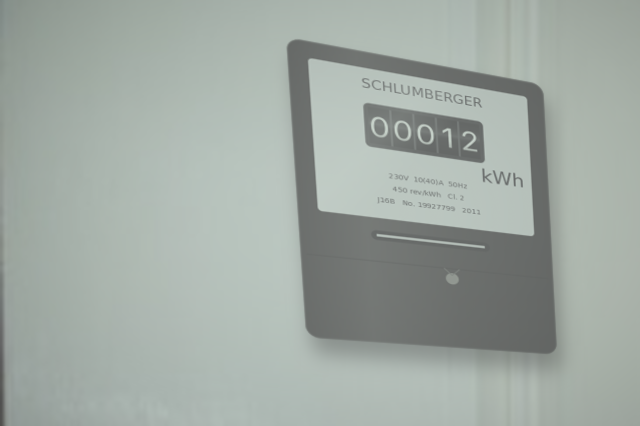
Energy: value=12 unit=kWh
